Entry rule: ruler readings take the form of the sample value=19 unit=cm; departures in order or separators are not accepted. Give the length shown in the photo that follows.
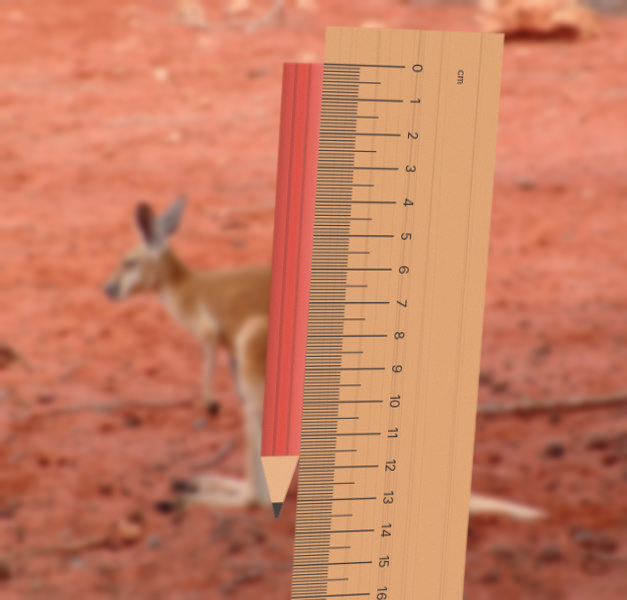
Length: value=13.5 unit=cm
